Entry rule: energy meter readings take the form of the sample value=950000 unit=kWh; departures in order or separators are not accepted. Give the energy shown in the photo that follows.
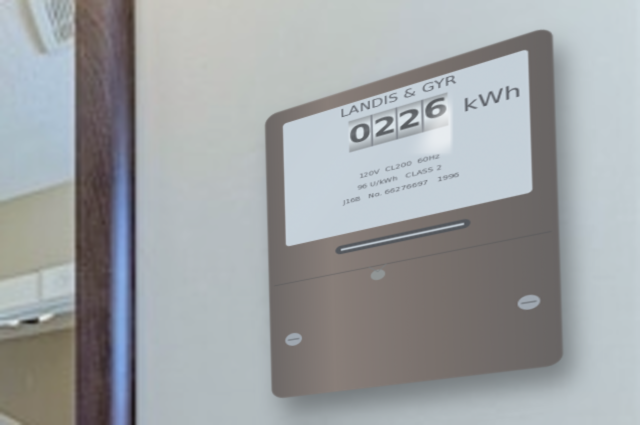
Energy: value=226 unit=kWh
